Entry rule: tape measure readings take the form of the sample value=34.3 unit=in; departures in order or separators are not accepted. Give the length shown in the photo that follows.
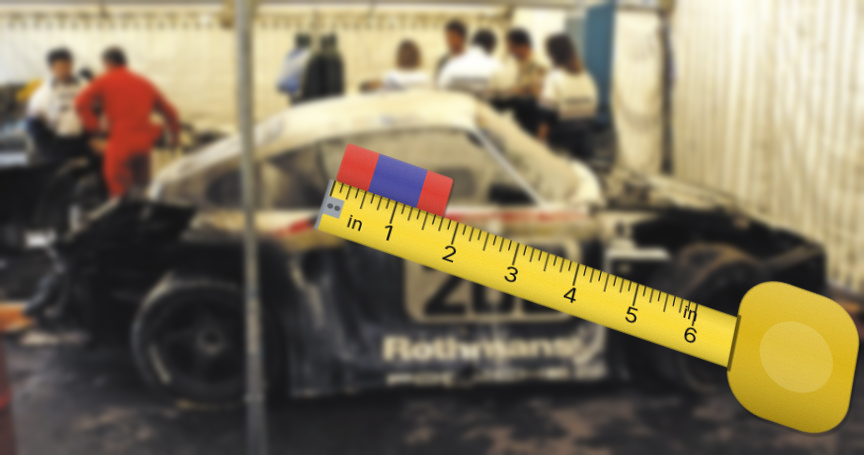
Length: value=1.75 unit=in
